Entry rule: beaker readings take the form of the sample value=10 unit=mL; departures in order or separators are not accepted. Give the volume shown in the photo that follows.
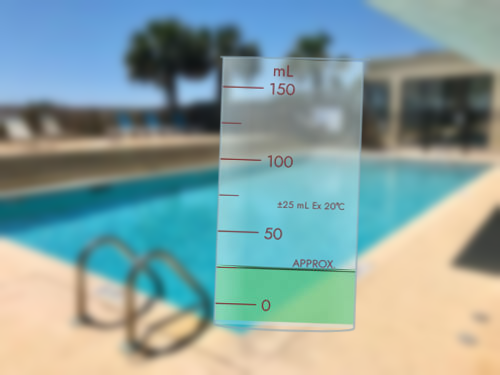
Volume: value=25 unit=mL
